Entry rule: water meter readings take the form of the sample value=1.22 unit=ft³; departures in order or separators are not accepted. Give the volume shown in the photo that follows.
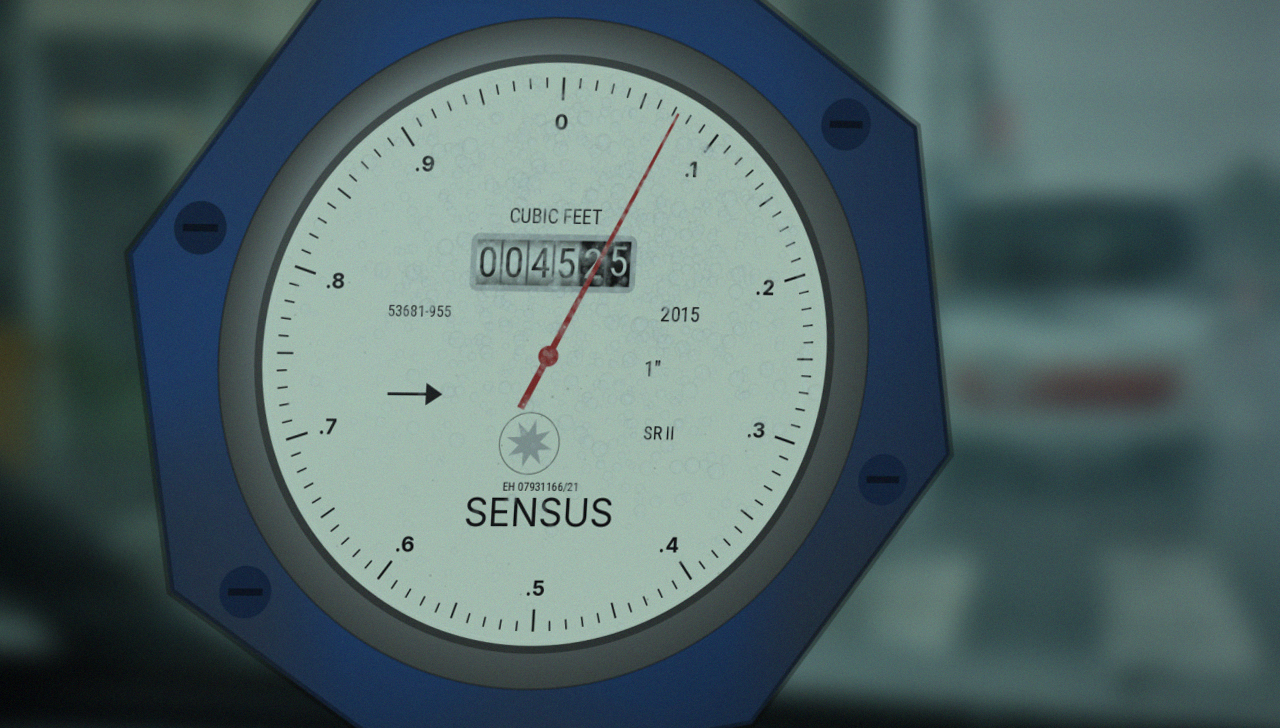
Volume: value=4525.07 unit=ft³
